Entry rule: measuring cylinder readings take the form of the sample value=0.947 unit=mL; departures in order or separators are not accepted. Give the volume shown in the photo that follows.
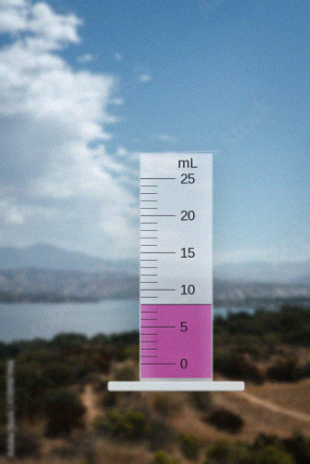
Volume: value=8 unit=mL
